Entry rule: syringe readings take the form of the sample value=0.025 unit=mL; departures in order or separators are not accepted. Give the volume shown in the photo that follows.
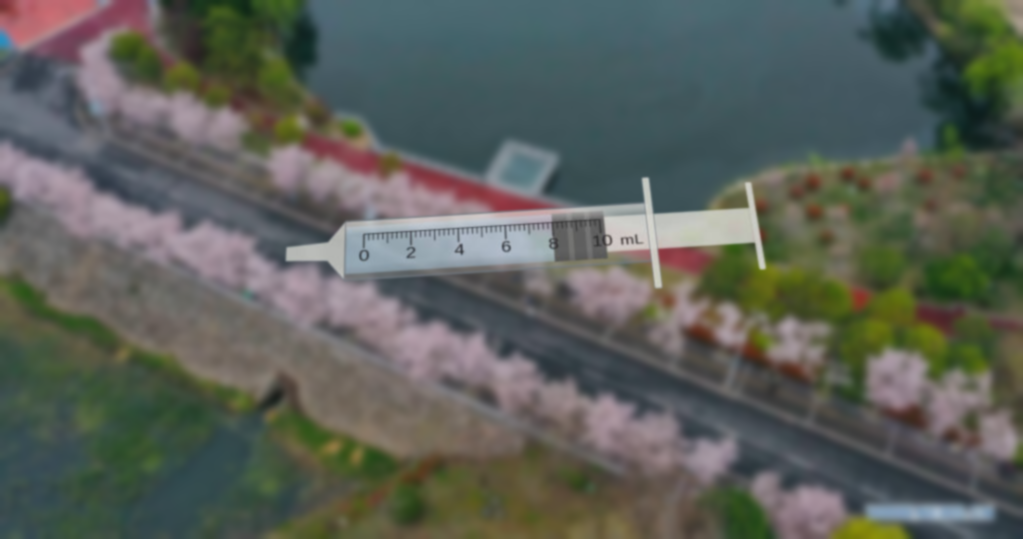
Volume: value=8 unit=mL
